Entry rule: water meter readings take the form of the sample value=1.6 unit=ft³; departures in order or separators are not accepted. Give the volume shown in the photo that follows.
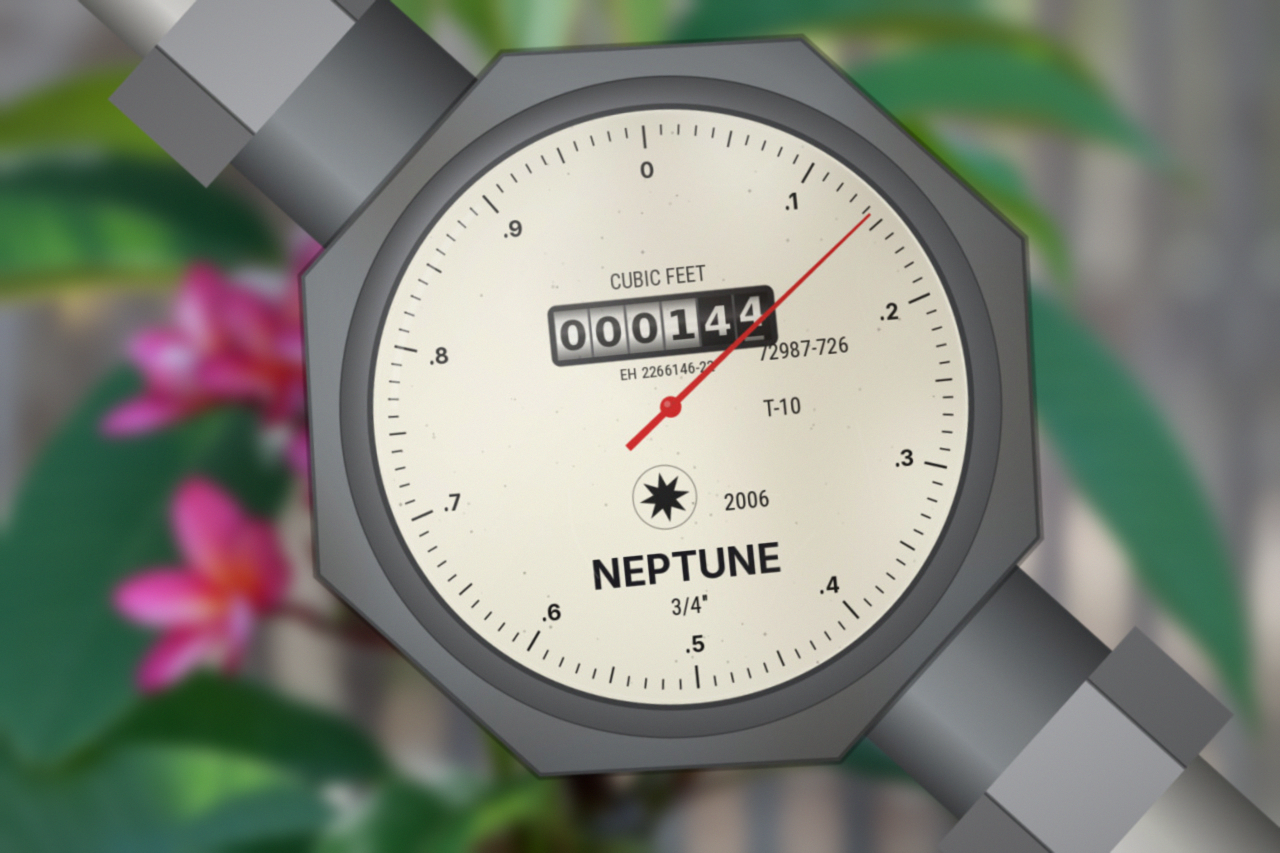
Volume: value=144.14 unit=ft³
